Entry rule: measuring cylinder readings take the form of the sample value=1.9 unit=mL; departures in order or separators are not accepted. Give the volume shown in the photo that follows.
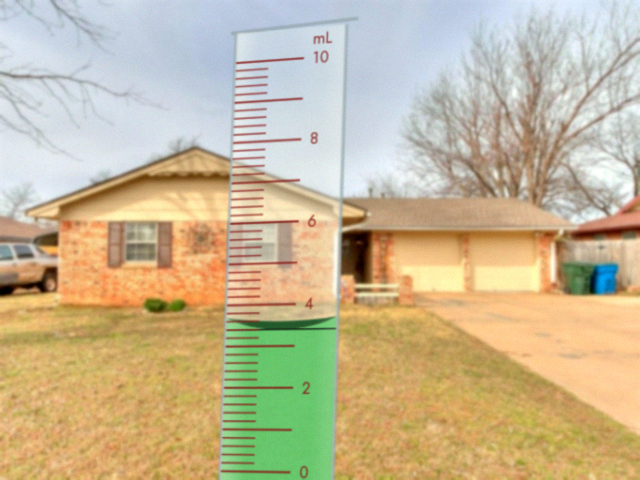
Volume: value=3.4 unit=mL
